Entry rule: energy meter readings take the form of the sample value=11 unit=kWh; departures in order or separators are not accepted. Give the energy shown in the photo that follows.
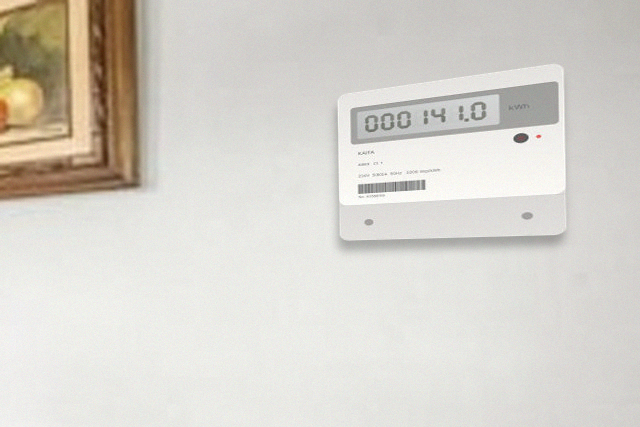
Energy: value=141.0 unit=kWh
